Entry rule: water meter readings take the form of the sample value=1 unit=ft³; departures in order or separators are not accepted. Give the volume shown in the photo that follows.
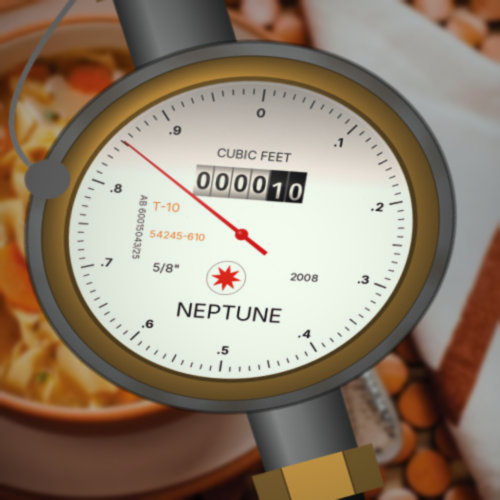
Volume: value=9.85 unit=ft³
